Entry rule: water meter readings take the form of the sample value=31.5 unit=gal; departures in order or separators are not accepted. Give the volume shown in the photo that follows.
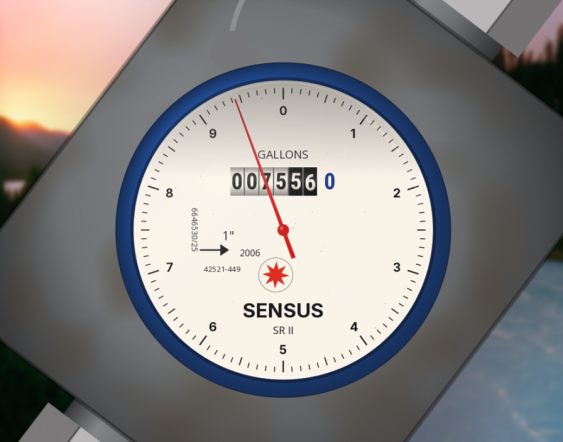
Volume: value=75559.4 unit=gal
